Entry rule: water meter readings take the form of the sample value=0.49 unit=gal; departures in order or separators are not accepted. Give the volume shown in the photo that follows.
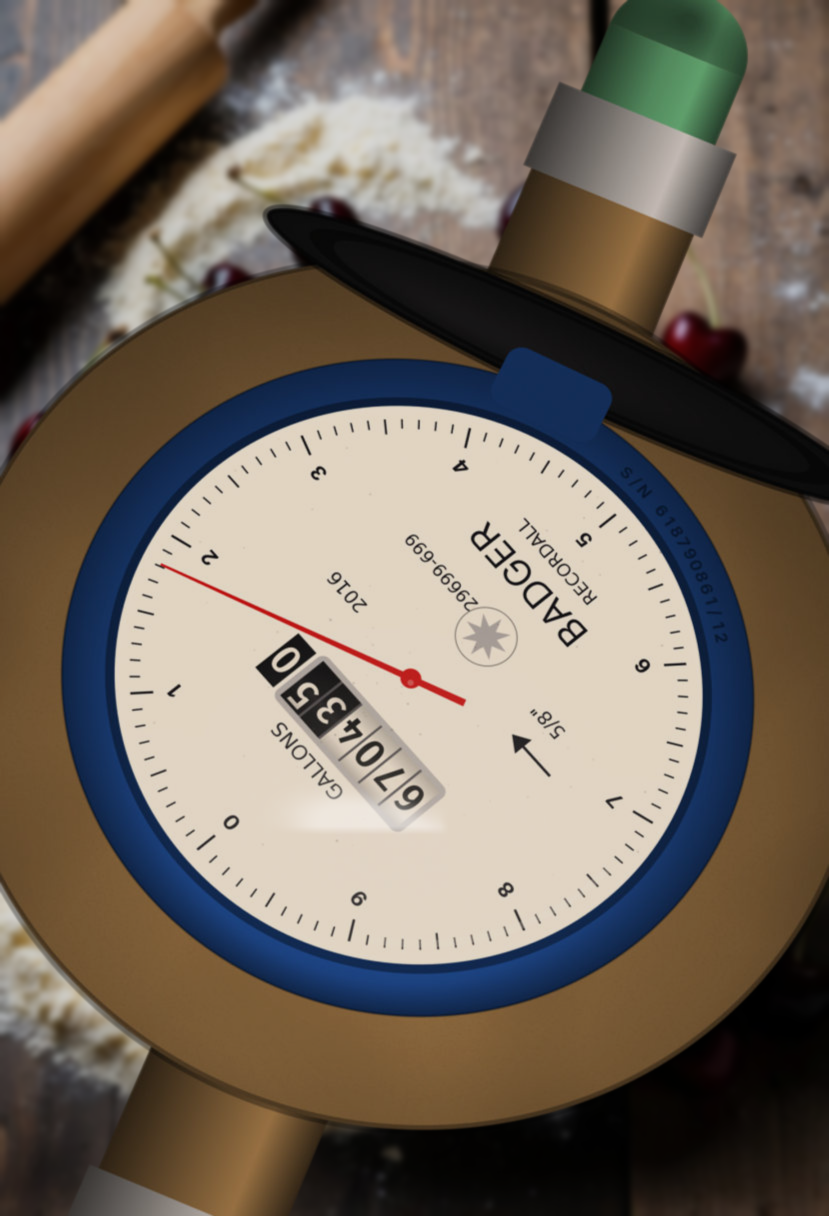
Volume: value=6704351.8 unit=gal
